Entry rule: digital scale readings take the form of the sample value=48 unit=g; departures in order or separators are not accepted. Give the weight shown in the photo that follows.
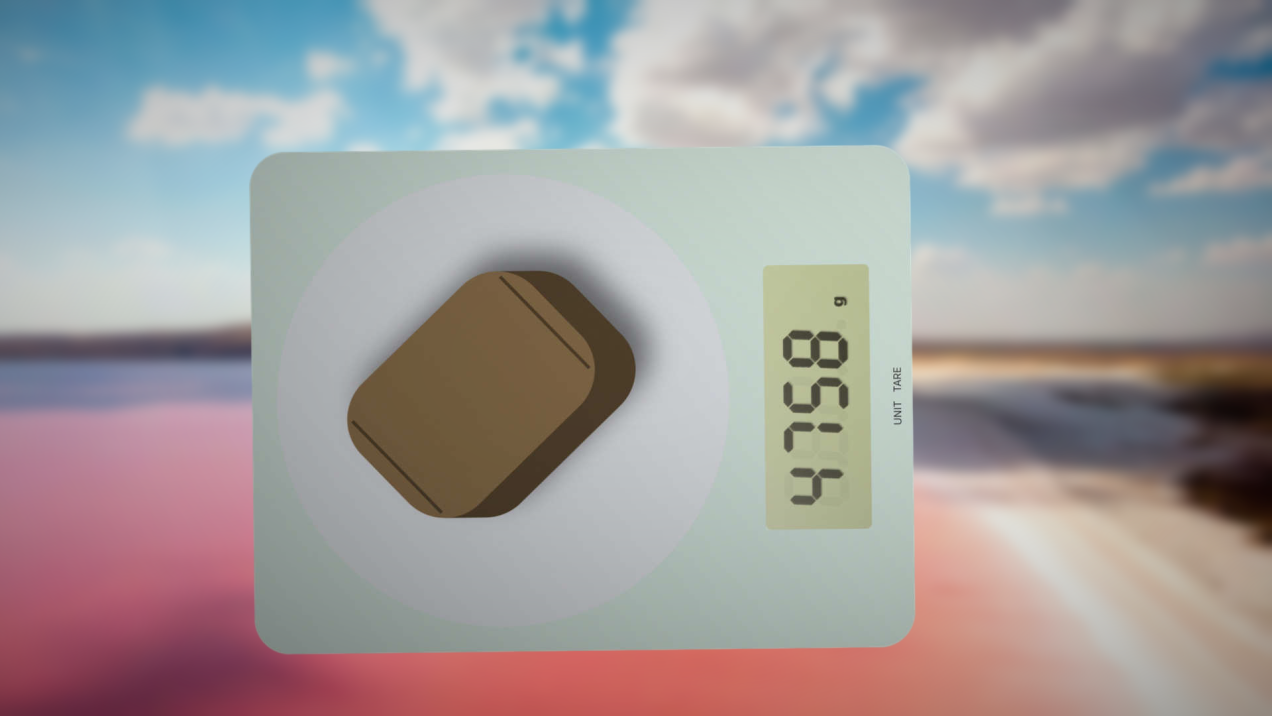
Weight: value=4758 unit=g
